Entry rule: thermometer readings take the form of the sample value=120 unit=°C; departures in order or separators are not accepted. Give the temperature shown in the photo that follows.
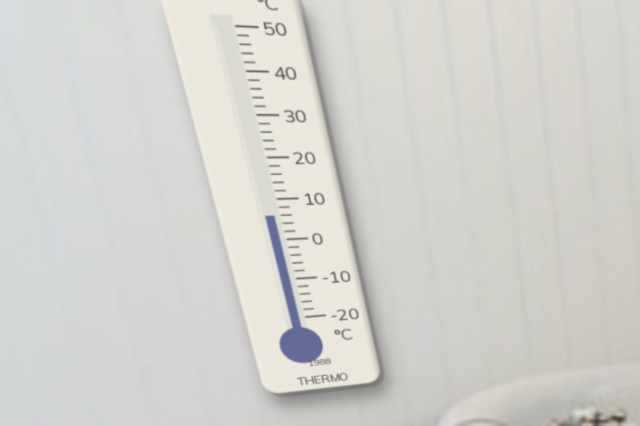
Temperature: value=6 unit=°C
